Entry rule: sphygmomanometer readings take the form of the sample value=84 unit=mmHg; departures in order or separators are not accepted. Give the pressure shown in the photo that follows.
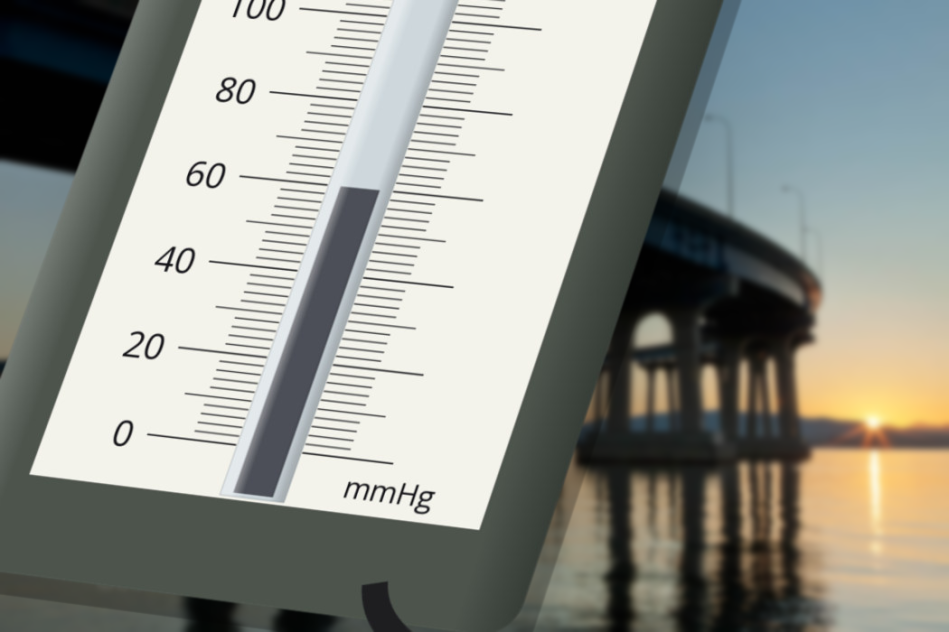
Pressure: value=60 unit=mmHg
